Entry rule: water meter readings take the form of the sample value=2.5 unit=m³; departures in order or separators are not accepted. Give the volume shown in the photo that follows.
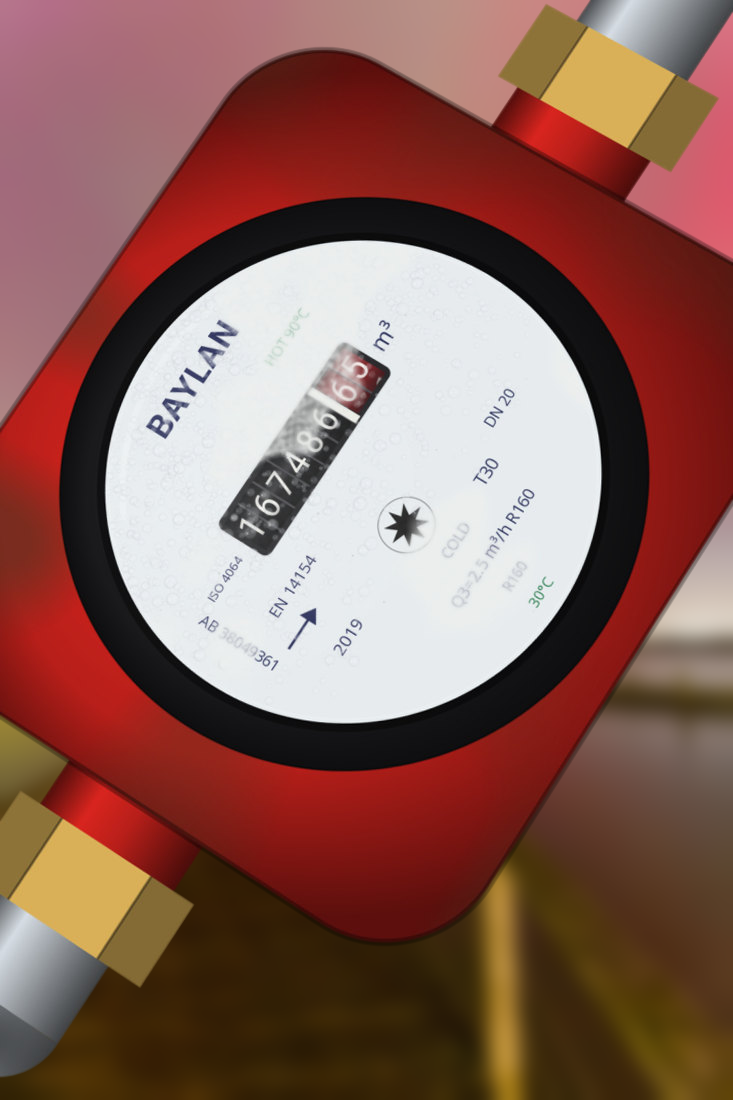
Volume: value=167486.65 unit=m³
